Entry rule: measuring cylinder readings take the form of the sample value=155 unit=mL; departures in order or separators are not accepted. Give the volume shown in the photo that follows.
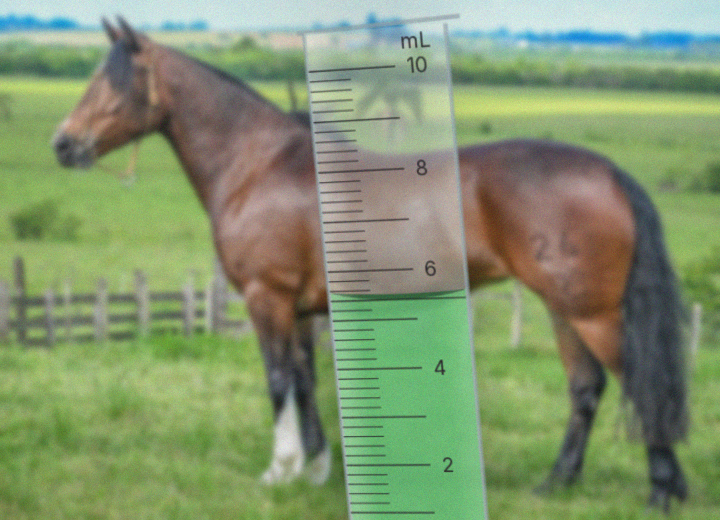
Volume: value=5.4 unit=mL
